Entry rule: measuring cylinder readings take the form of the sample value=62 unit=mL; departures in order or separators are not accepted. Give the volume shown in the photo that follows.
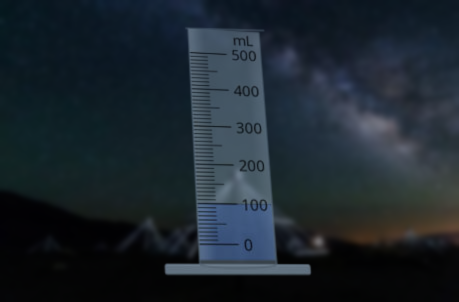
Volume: value=100 unit=mL
